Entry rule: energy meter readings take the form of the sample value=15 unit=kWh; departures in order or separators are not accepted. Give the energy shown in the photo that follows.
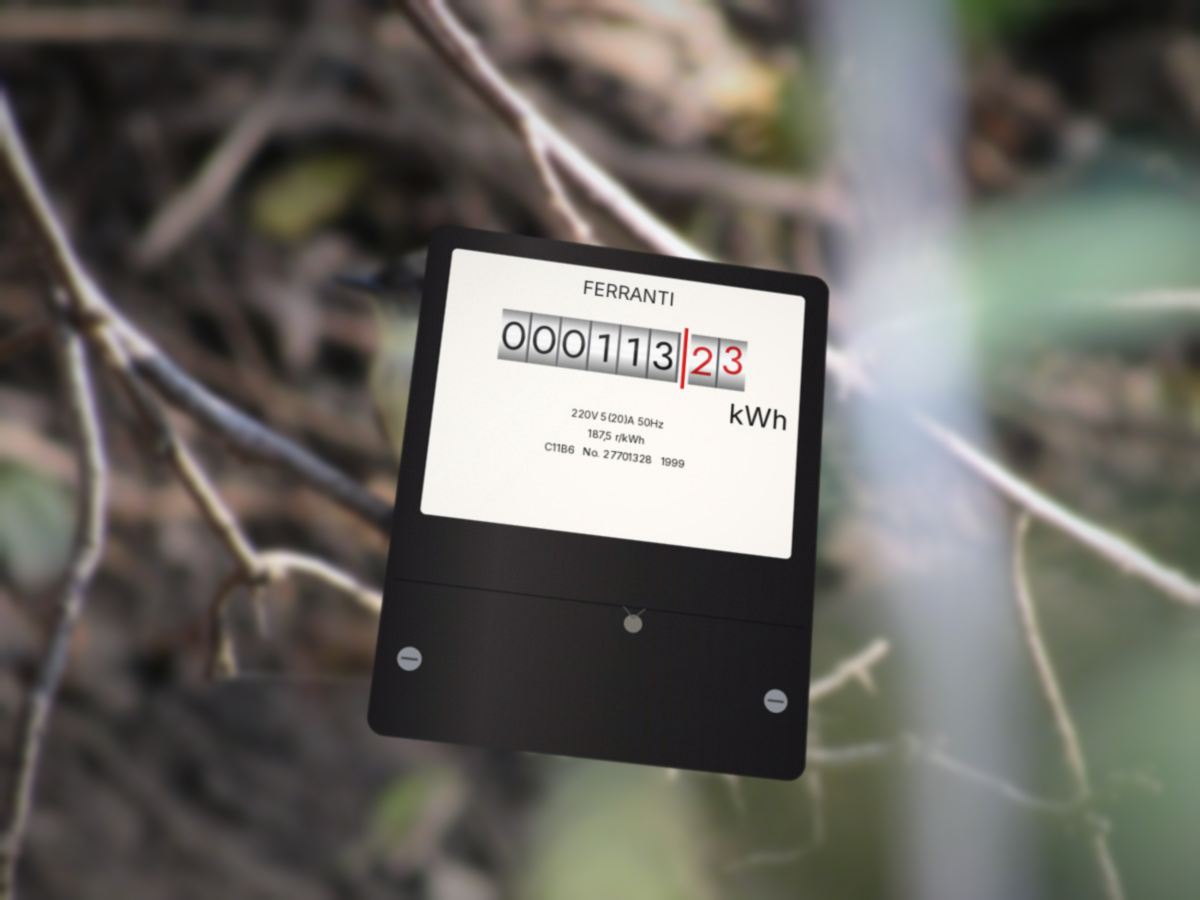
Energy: value=113.23 unit=kWh
